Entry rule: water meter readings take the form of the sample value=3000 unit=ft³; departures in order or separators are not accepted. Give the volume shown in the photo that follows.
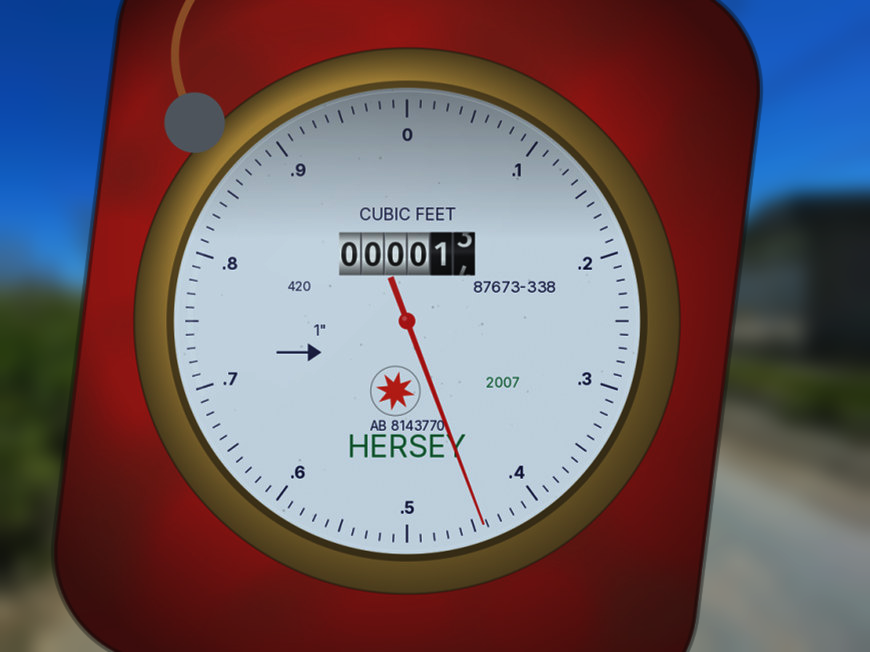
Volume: value=13.44 unit=ft³
